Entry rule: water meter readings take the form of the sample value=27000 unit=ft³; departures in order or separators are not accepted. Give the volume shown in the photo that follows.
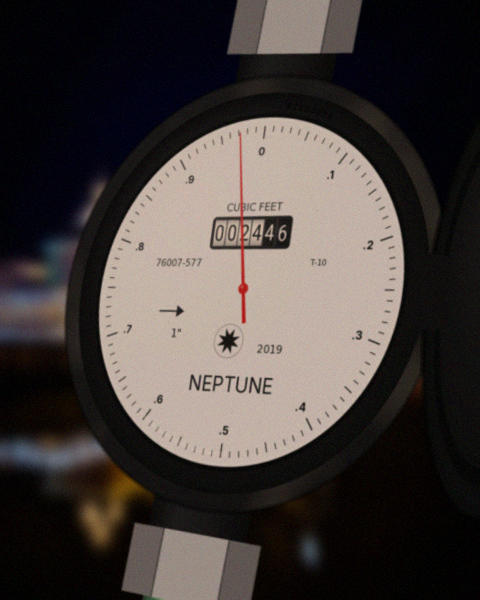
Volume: value=2445.97 unit=ft³
